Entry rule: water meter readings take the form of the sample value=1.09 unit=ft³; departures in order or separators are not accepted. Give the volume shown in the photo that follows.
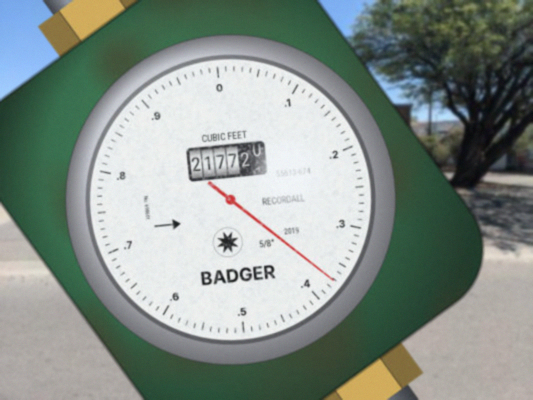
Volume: value=217720.37 unit=ft³
